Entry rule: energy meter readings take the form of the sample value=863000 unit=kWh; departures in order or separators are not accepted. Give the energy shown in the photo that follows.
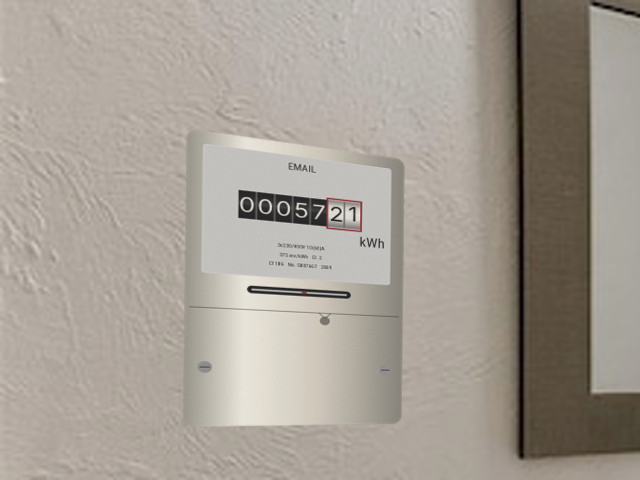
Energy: value=57.21 unit=kWh
